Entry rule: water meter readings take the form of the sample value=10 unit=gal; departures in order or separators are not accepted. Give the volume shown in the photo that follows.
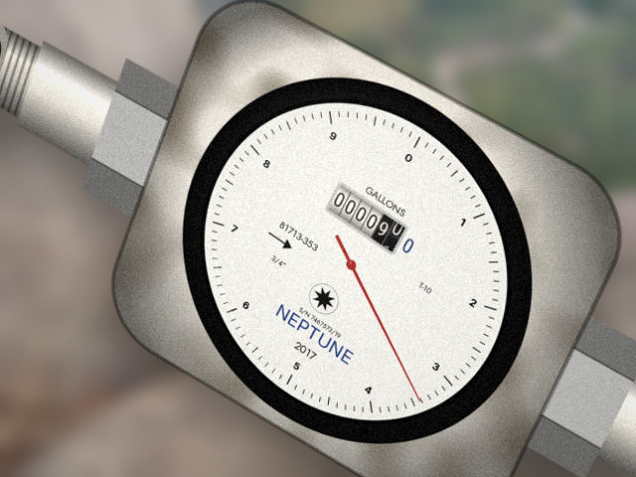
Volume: value=903.4 unit=gal
